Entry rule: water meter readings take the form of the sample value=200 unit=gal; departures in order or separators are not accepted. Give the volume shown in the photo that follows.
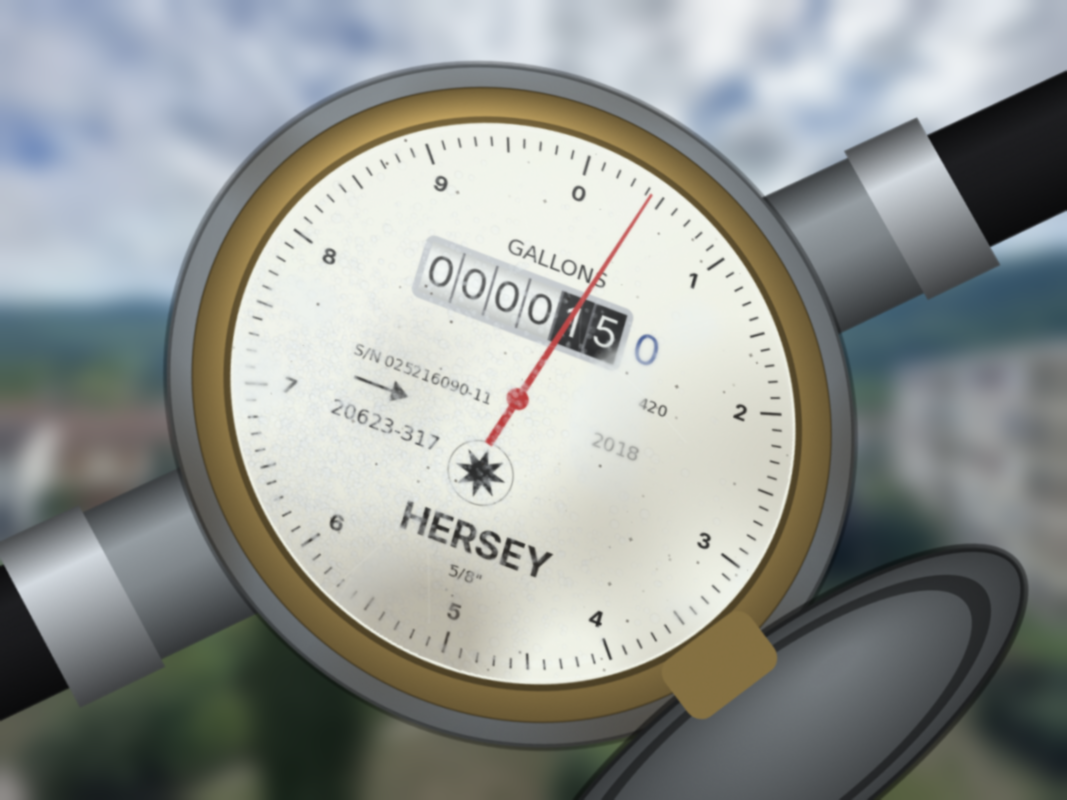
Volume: value=150.4 unit=gal
